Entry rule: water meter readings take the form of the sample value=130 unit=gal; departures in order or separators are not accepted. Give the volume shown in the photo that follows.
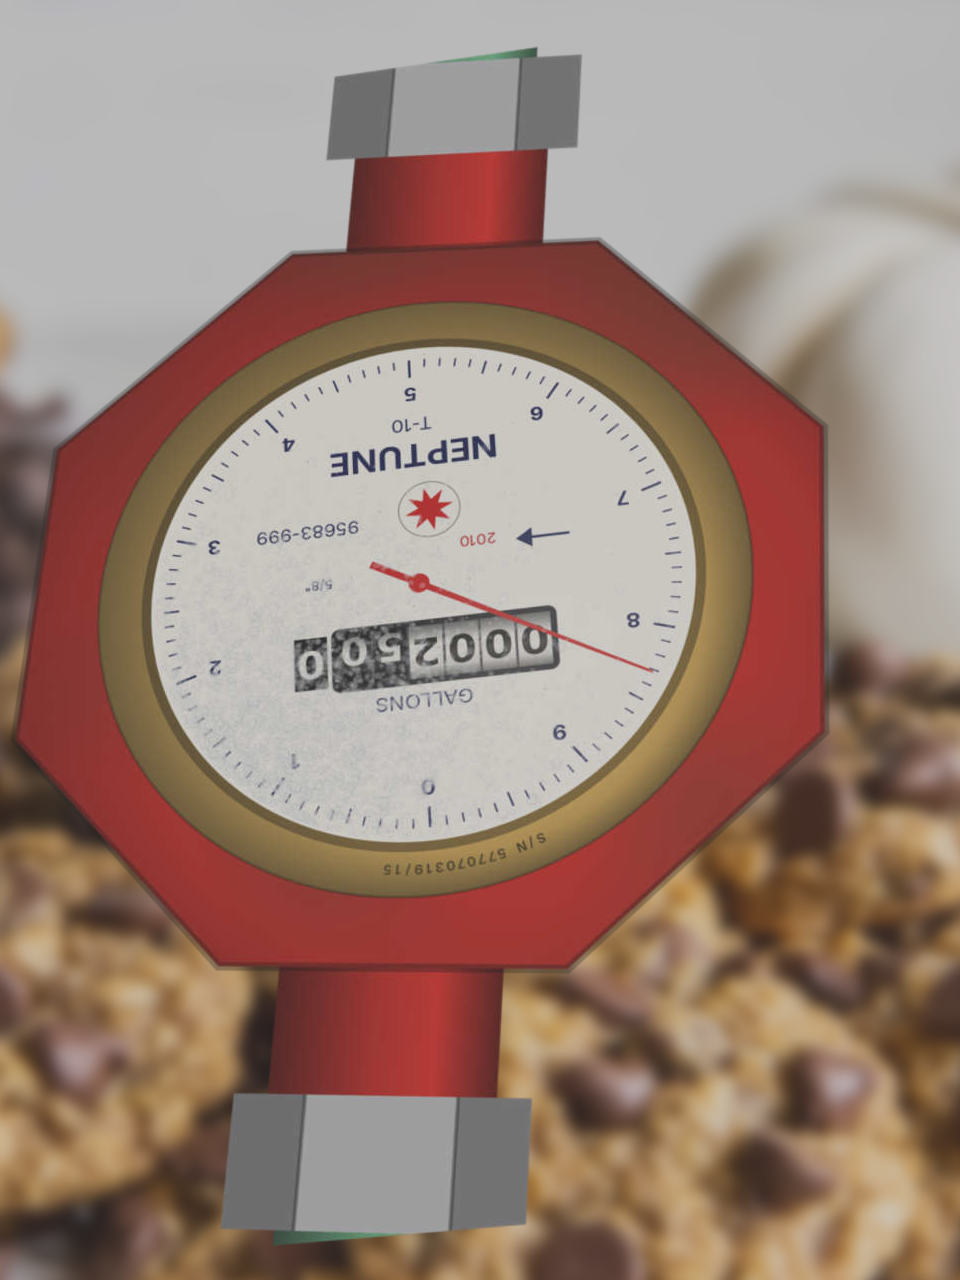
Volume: value=2498.3 unit=gal
